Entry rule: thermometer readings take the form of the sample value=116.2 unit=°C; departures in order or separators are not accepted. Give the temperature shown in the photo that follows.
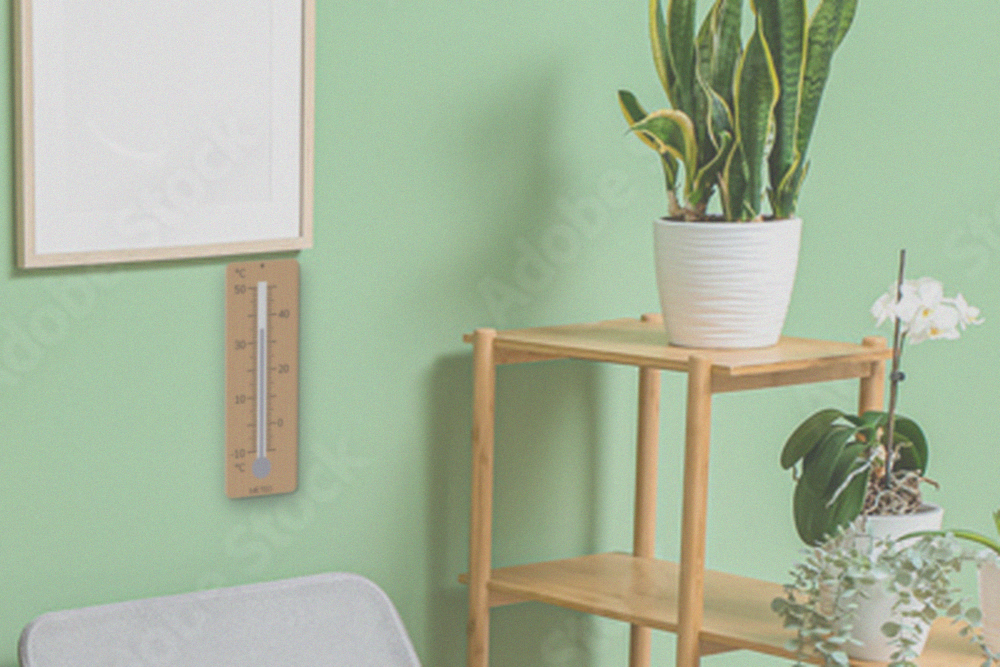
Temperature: value=35 unit=°C
